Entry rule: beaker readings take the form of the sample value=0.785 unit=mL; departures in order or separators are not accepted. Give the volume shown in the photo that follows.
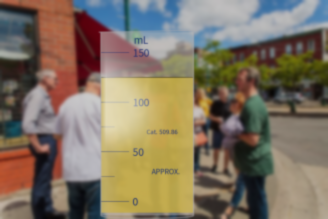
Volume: value=125 unit=mL
